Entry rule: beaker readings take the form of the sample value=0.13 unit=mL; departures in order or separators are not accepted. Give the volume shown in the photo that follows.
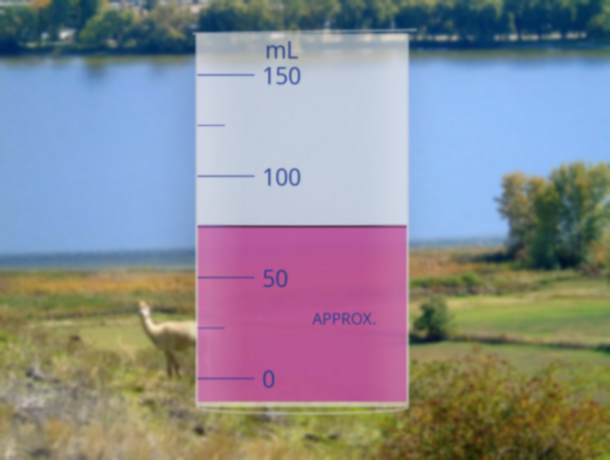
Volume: value=75 unit=mL
